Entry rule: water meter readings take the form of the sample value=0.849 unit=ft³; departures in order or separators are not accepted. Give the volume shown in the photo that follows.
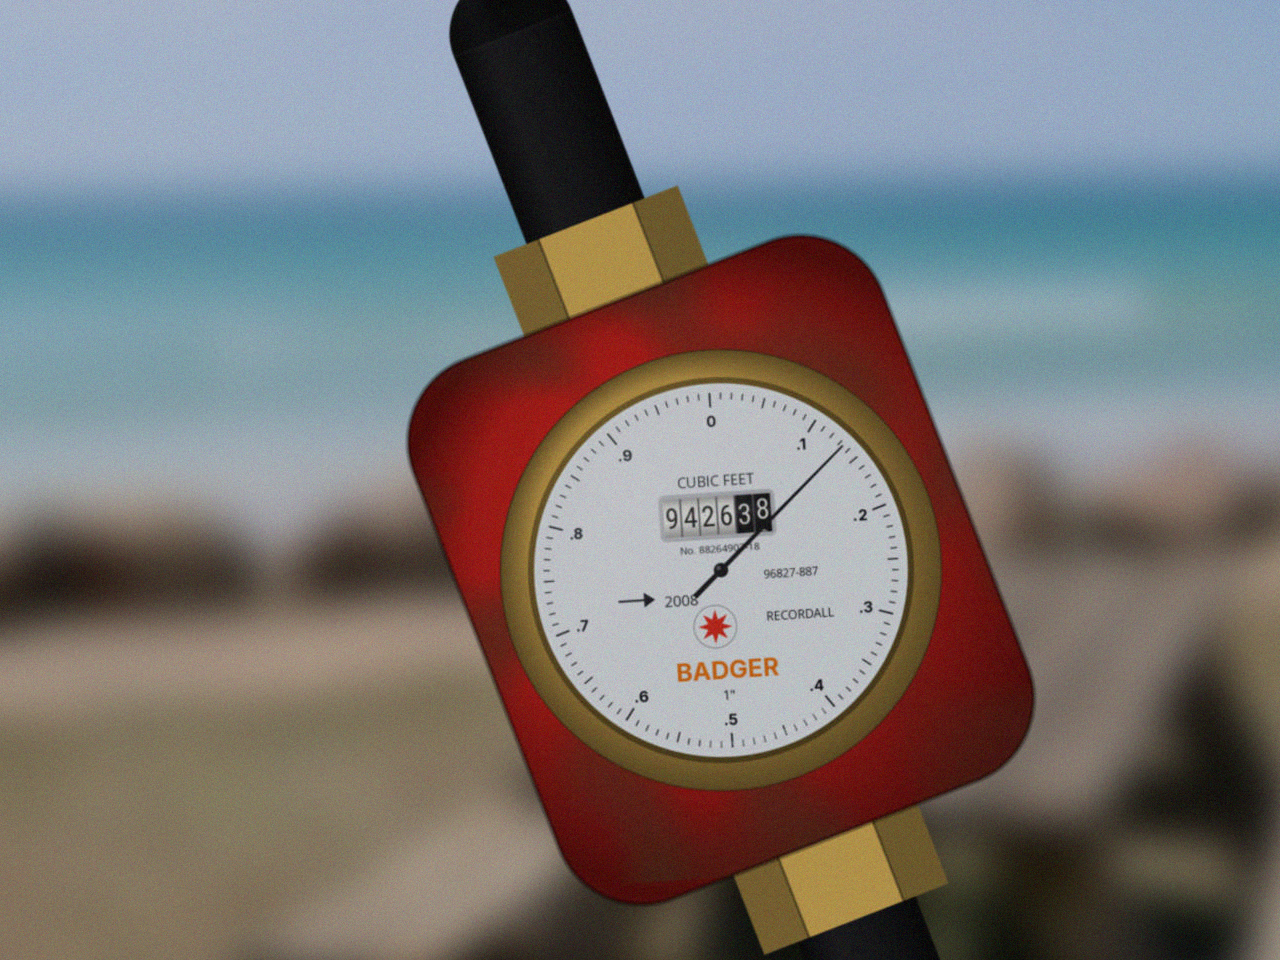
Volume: value=942638.13 unit=ft³
